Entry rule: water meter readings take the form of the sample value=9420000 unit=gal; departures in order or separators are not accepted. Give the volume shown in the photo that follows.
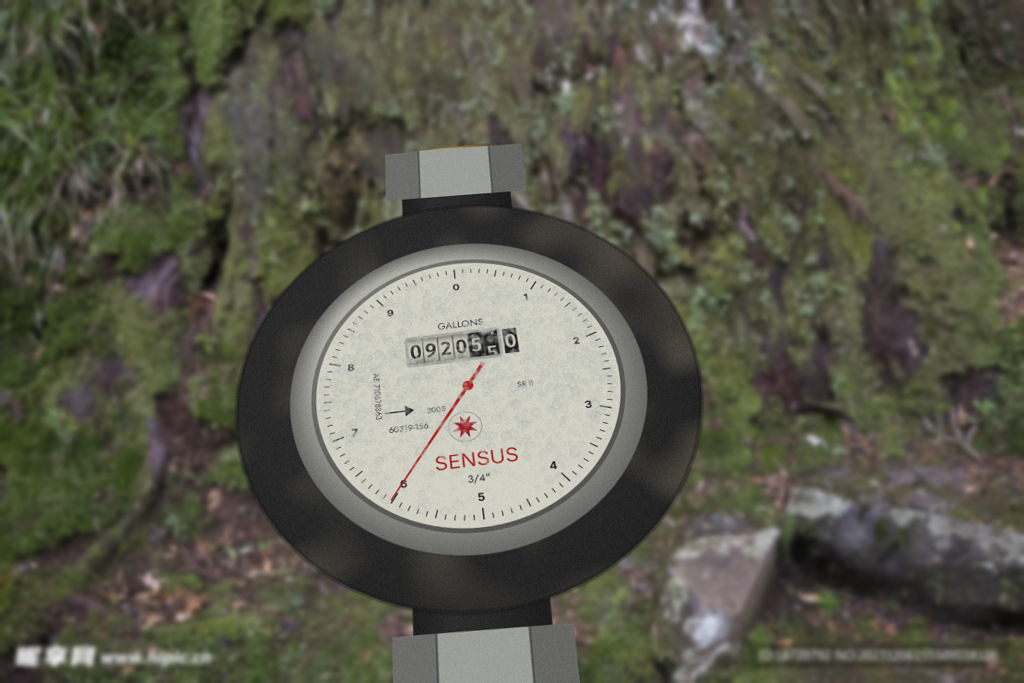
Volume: value=920546.0 unit=gal
